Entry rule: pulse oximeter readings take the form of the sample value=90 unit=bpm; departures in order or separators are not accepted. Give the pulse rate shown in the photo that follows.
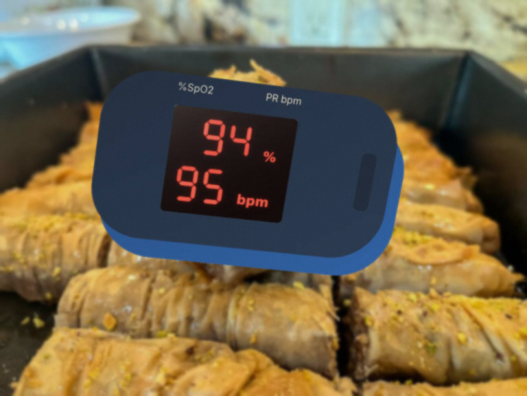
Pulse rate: value=95 unit=bpm
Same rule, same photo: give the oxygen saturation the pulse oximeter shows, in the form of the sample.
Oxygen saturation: value=94 unit=%
